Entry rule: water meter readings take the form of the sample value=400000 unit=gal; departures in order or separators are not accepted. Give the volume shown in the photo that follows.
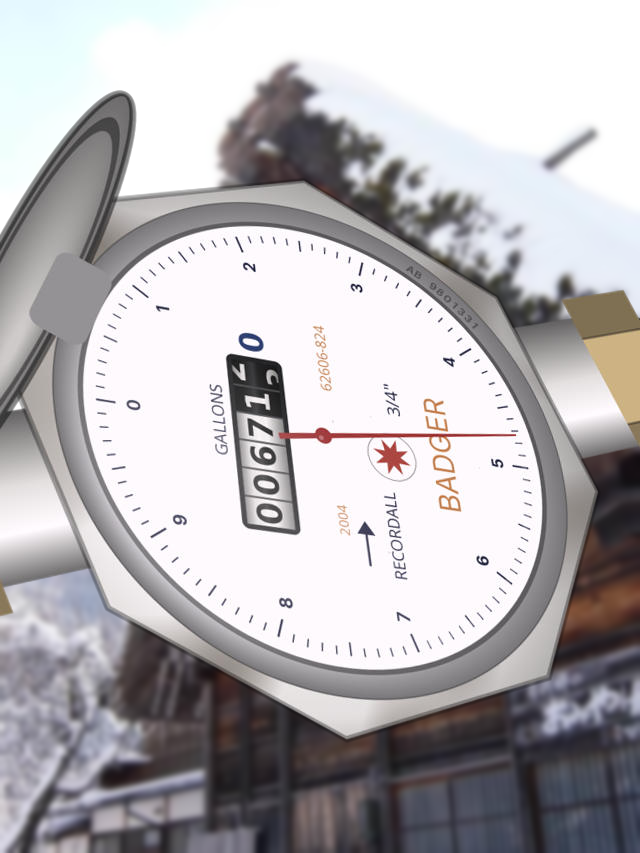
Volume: value=67124.7 unit=gal
